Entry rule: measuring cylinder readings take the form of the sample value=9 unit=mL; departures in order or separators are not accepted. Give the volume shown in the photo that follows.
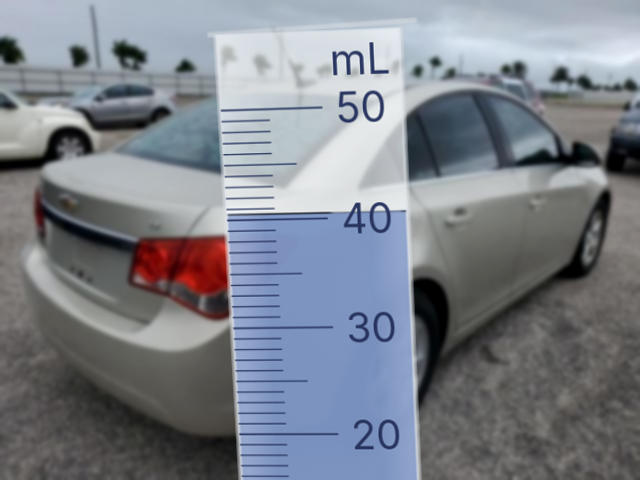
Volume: value=40.5 unit=mL
